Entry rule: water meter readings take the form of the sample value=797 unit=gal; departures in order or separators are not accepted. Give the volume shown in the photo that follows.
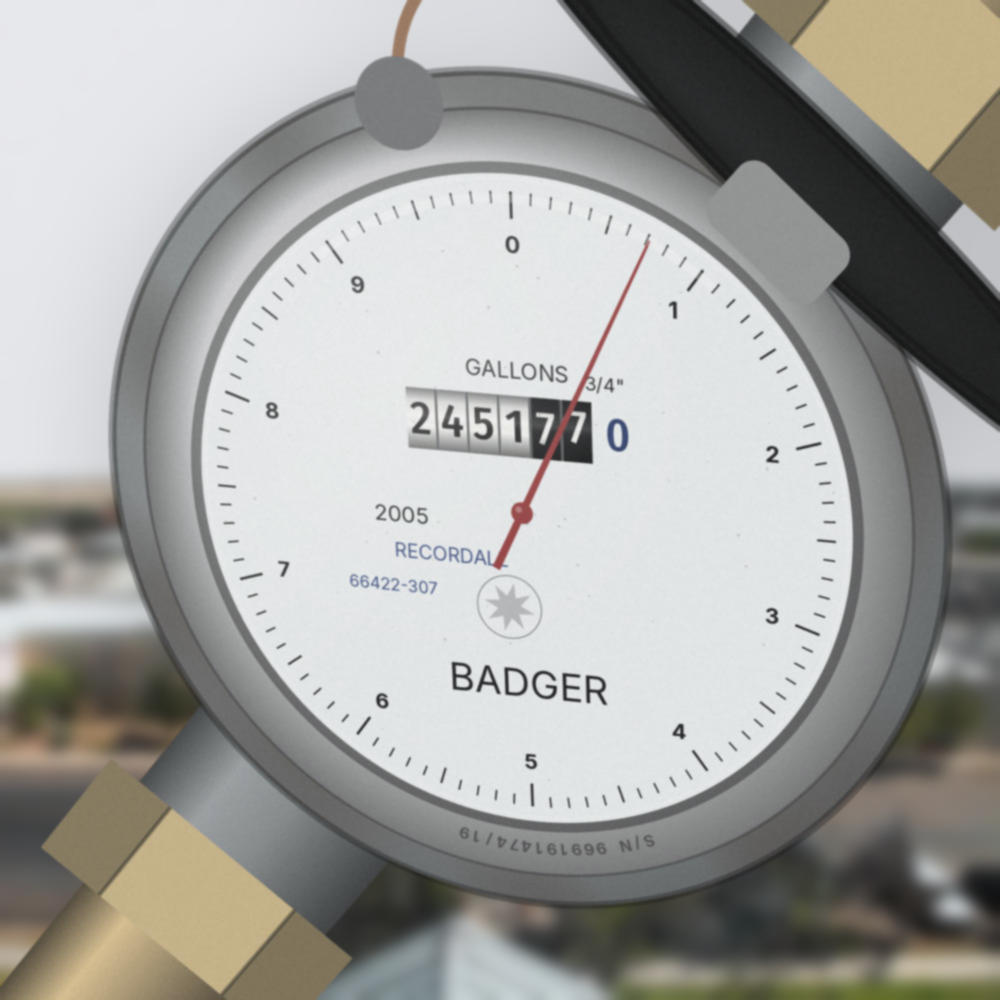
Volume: value=2451770.7 unit=gal
